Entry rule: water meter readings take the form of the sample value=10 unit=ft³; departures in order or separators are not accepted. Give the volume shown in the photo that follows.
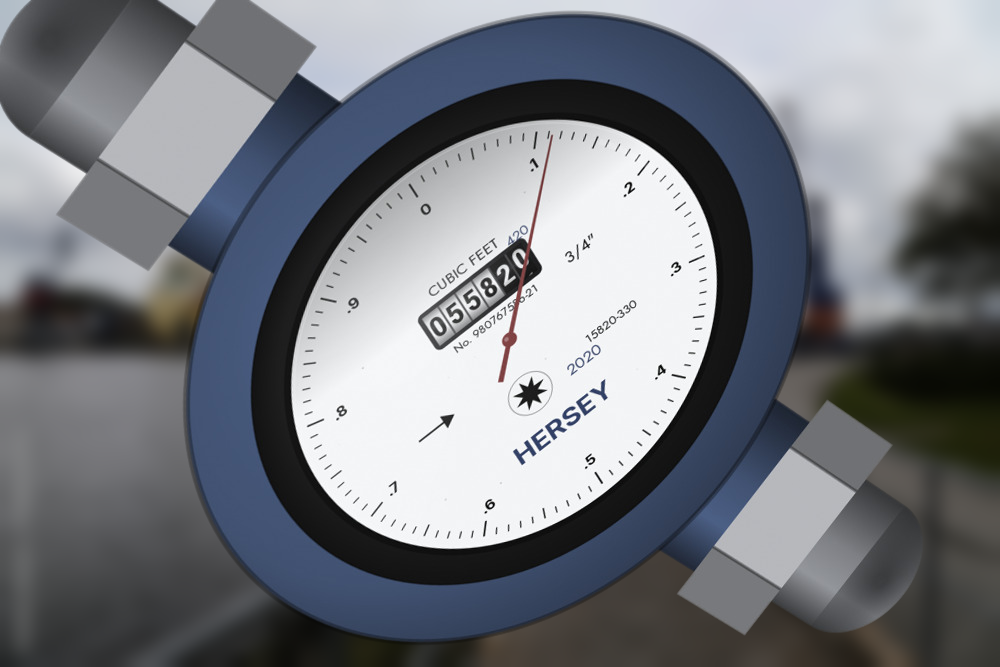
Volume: value=55820.11 unit=ft³
